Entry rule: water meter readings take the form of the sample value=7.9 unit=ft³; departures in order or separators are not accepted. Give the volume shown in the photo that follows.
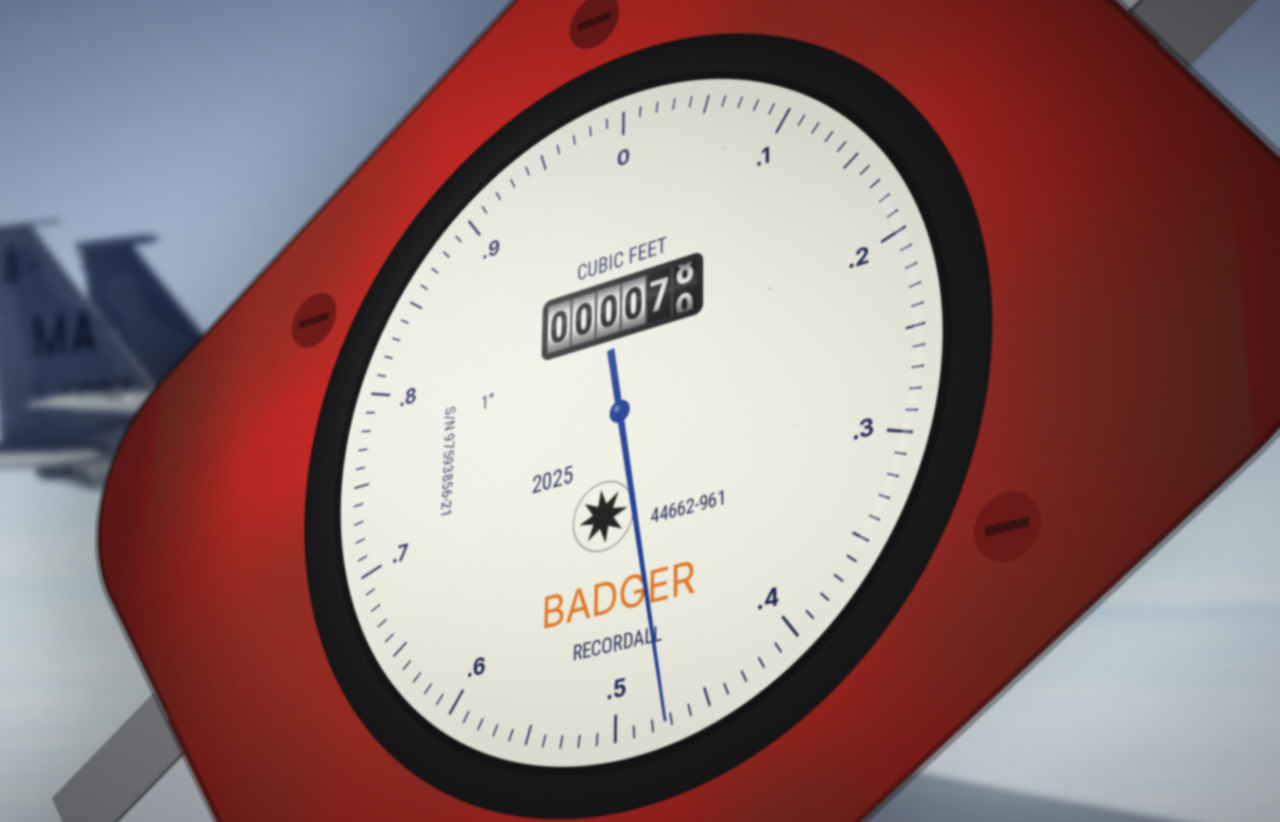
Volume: value=78.47 unit=ft³
